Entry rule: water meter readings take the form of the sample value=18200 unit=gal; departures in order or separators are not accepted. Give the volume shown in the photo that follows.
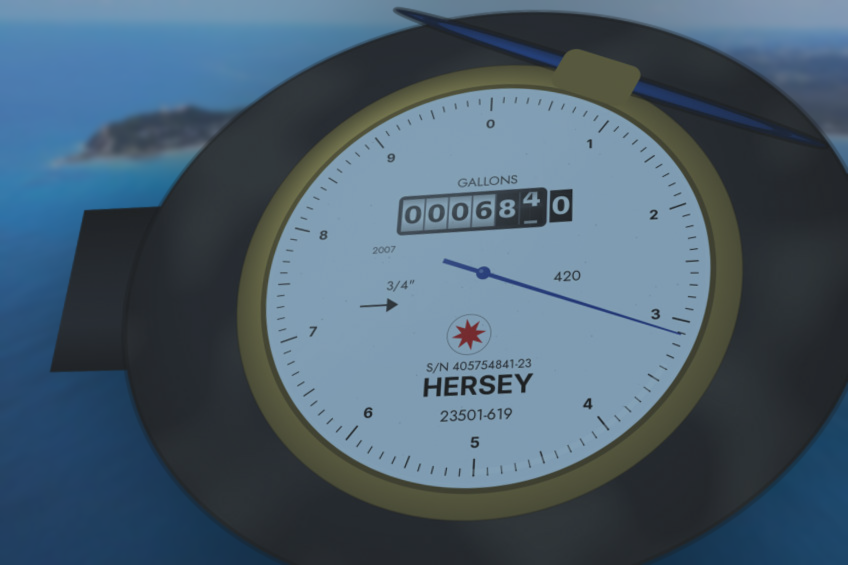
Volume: value=6843.1 unit=gal
